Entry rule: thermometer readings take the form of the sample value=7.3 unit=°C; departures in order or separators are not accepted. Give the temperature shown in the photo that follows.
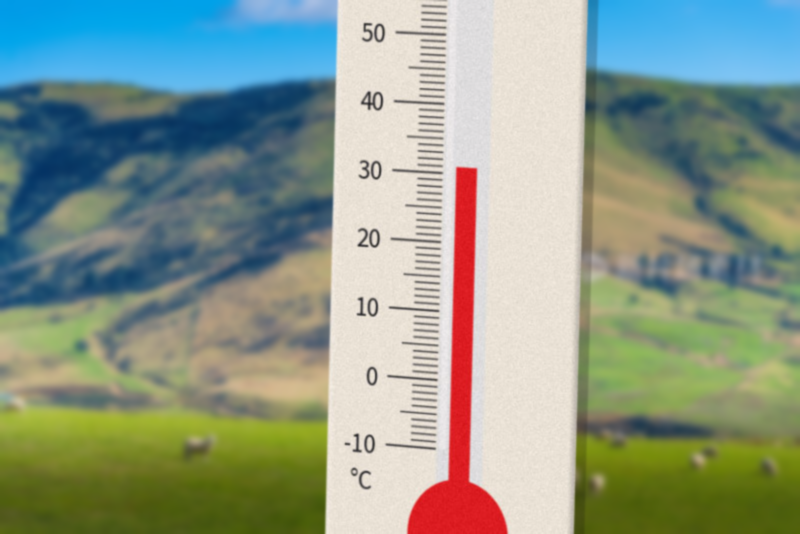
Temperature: value=31 unit=°C
